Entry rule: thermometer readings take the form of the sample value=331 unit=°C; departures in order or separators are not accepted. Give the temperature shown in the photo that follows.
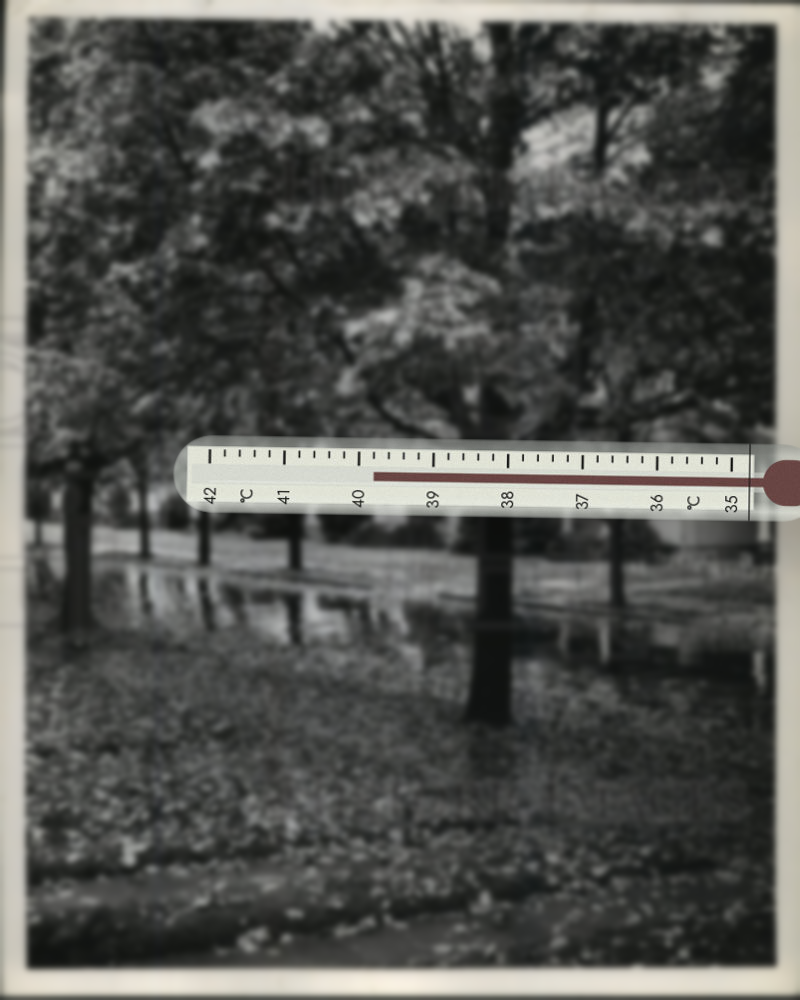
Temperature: value=39.8 unit=°C
